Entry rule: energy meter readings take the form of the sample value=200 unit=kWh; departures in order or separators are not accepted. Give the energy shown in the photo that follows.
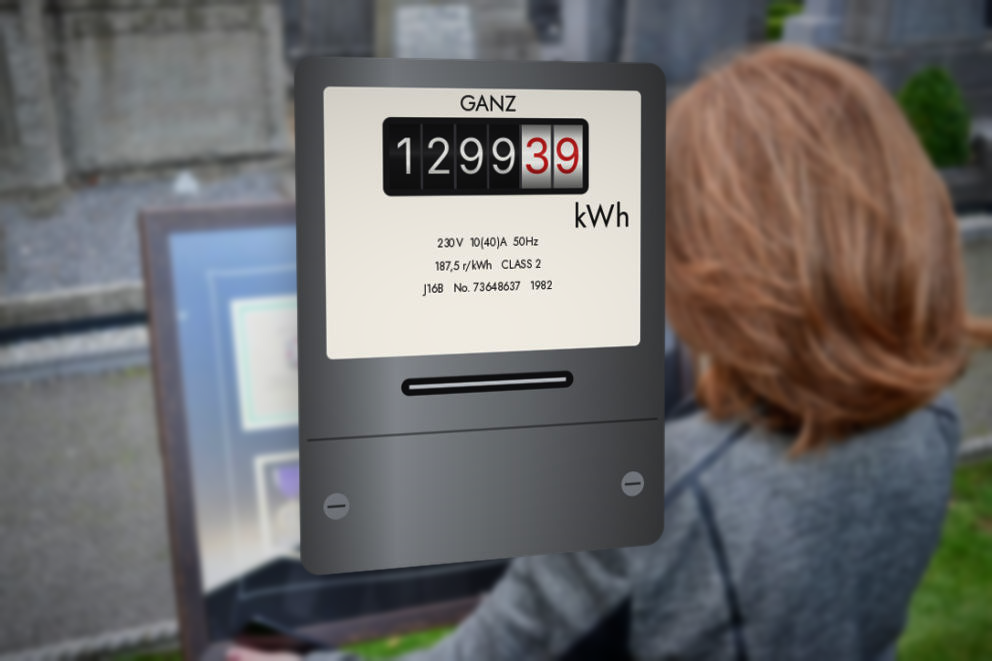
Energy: value=1299.39 unit=kWh
